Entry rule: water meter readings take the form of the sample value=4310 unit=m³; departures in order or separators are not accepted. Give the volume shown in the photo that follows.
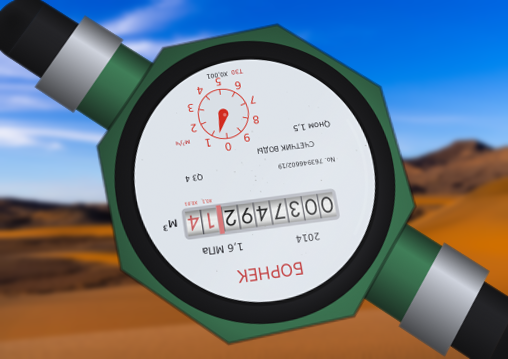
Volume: value=37492.140 unit=m³
